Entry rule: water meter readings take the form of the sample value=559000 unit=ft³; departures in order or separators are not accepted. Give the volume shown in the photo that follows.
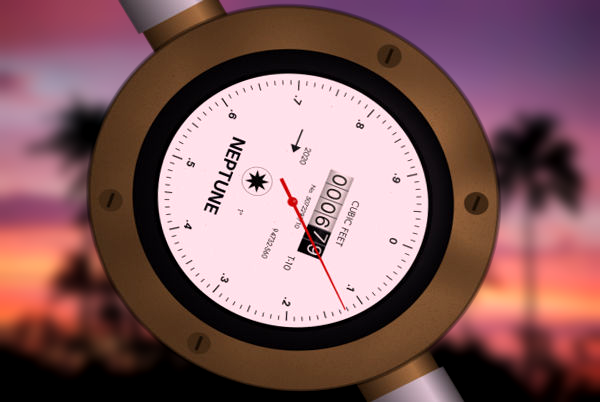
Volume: value=679.12 unit=ft³
